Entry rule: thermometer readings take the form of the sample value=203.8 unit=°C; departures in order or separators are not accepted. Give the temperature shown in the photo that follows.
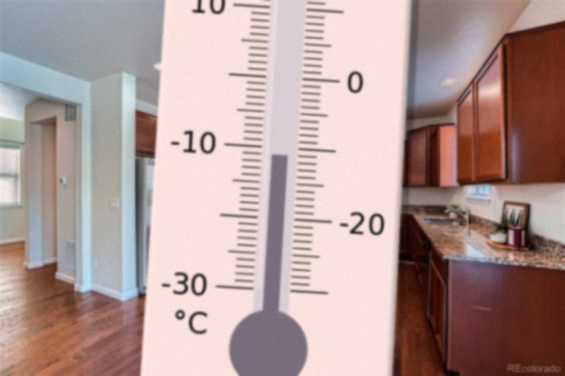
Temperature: value=-11 unit=°C
